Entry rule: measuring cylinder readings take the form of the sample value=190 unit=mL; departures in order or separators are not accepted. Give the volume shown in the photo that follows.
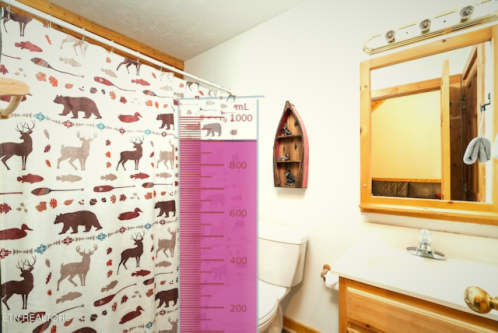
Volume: value=900 unit=mL
